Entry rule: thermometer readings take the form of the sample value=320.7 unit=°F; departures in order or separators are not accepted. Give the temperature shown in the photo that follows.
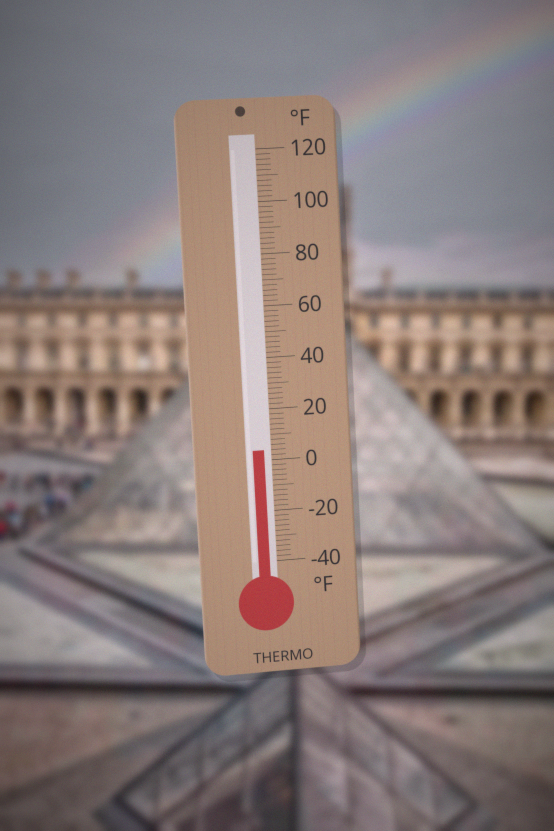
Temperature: value=4 unit=°F
